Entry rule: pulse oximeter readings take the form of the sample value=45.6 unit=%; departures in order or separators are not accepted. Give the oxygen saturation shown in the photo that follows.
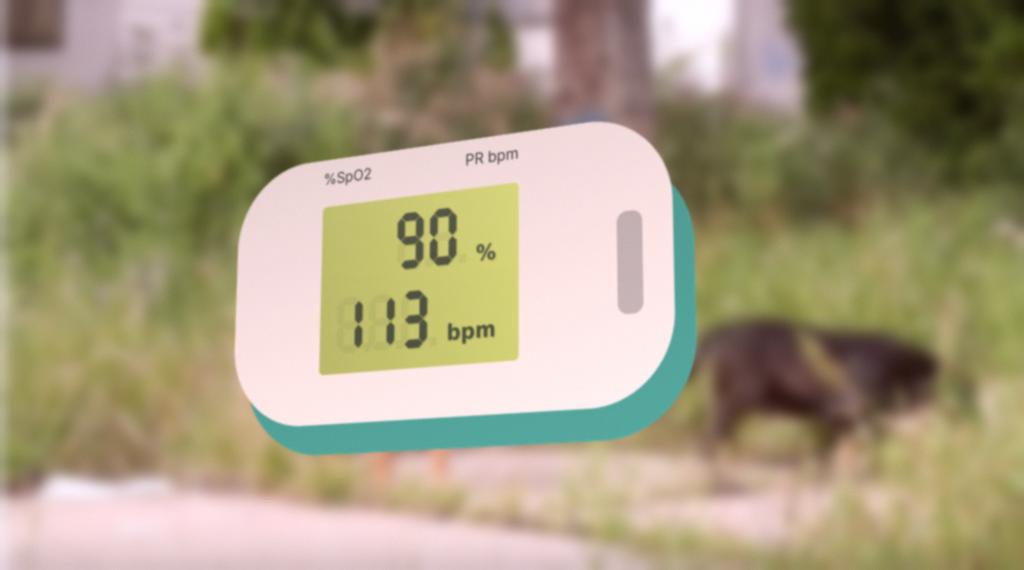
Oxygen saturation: value=90 unit=%
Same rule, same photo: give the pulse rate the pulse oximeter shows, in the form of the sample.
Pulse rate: value=113 unit=bpm
